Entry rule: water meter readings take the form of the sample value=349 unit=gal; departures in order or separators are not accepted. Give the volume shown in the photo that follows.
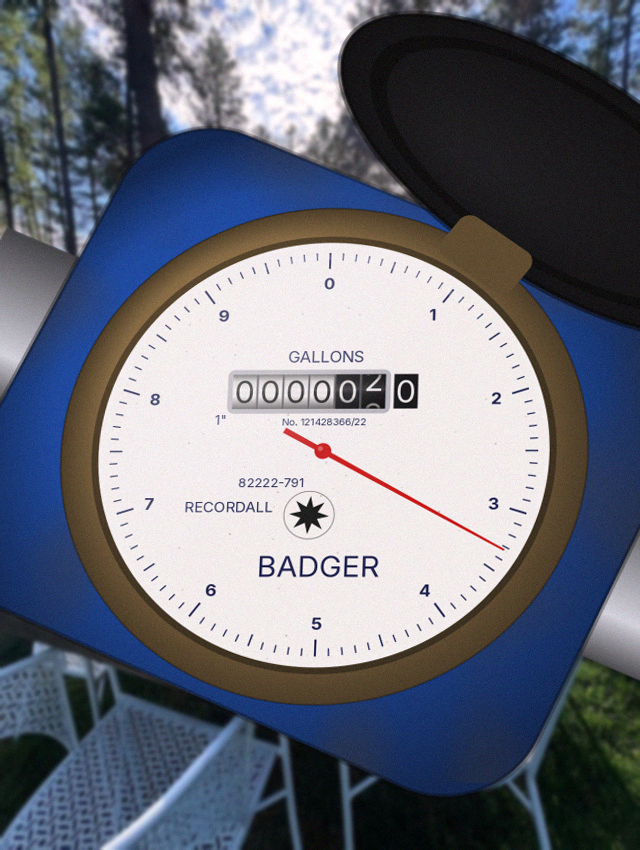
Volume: value=23.3 unit=gal
